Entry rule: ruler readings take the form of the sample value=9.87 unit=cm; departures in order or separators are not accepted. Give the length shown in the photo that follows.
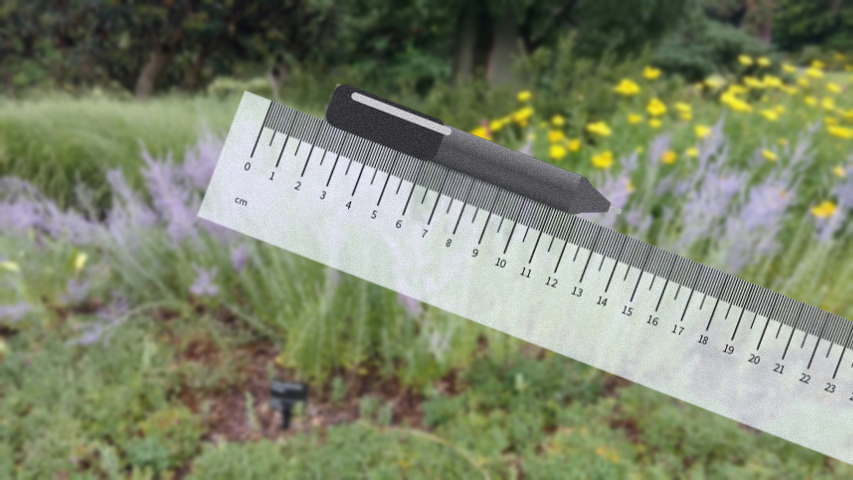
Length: value=11.5 unit=cm
